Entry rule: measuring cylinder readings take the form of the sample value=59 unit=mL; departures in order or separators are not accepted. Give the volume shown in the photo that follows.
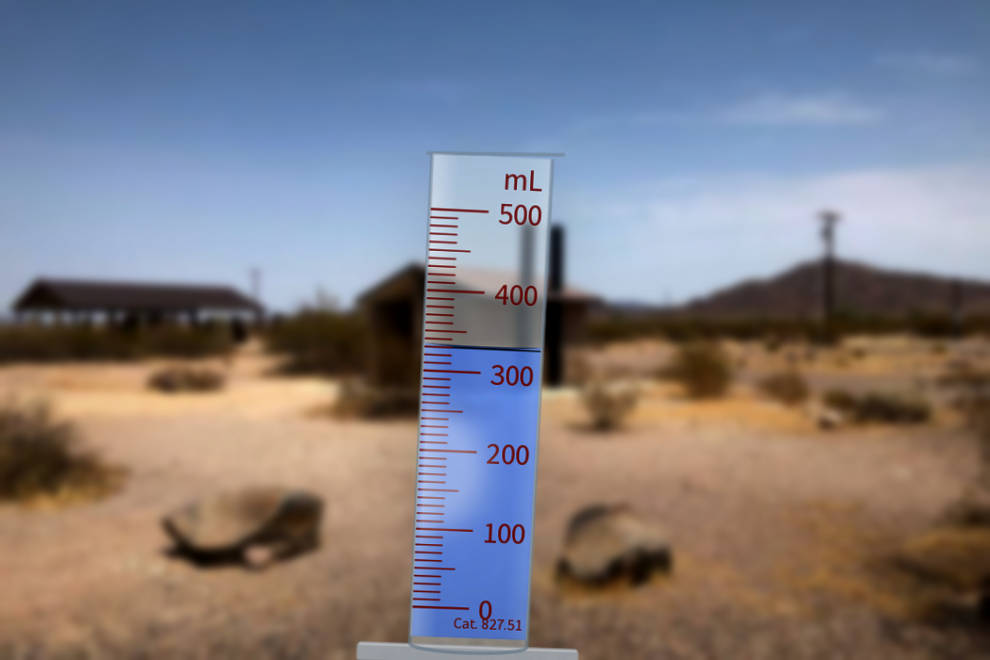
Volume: value=330 unit=mL
